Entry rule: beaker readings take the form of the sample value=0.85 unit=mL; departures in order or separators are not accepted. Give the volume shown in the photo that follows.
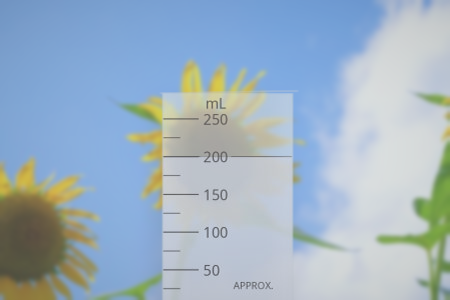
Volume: value=200 unit=mL
